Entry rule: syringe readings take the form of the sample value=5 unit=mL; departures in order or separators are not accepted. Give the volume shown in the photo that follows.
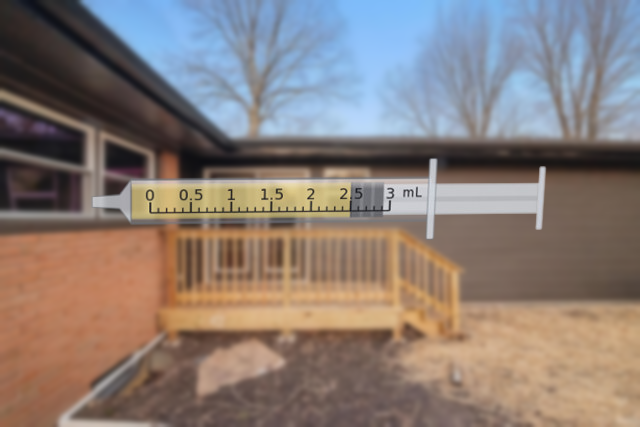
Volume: value=2.5 unit=mL
